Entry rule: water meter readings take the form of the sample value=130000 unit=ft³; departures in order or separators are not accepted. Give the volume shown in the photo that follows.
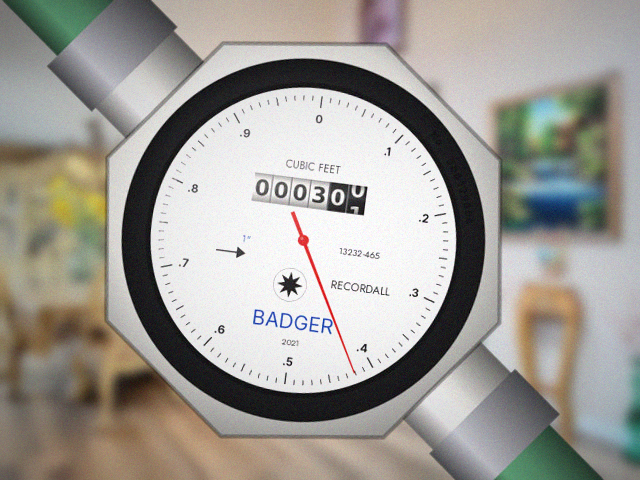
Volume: value=300.42 unit=ft³
